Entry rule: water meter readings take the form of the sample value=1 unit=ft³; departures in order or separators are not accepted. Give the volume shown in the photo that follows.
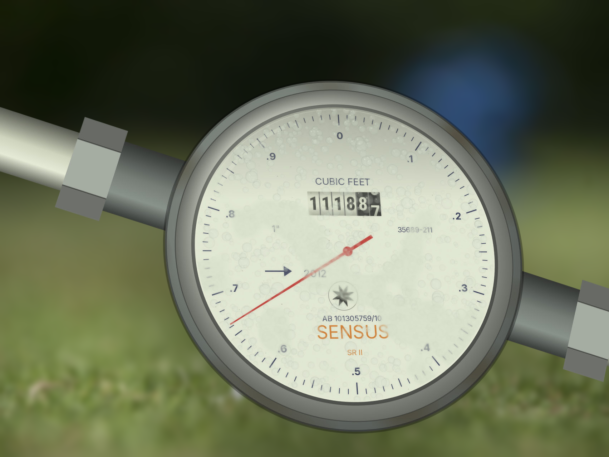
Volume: value=111886.66 unit=ft³
